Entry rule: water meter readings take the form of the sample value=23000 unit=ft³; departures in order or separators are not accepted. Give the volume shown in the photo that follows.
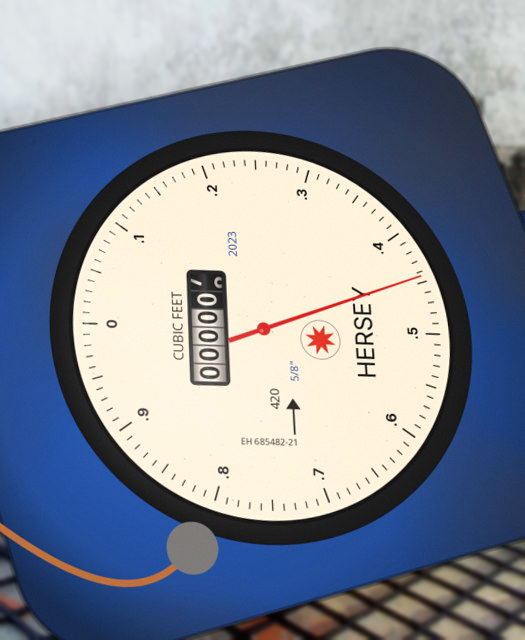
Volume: value=7.44 unit=ft³
